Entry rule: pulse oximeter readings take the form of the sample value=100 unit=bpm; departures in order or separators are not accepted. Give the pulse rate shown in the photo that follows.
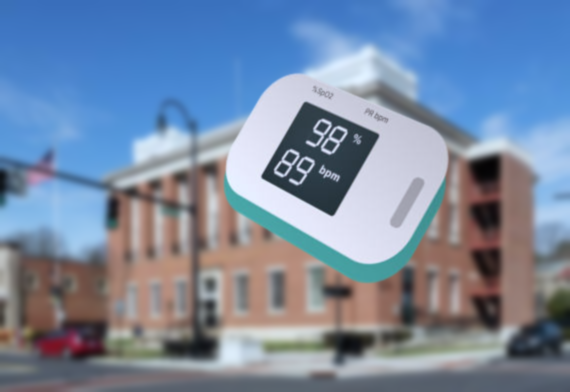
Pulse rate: value=89 unit=bpm
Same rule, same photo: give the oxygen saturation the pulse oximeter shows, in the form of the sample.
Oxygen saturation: value=98 unit=%
